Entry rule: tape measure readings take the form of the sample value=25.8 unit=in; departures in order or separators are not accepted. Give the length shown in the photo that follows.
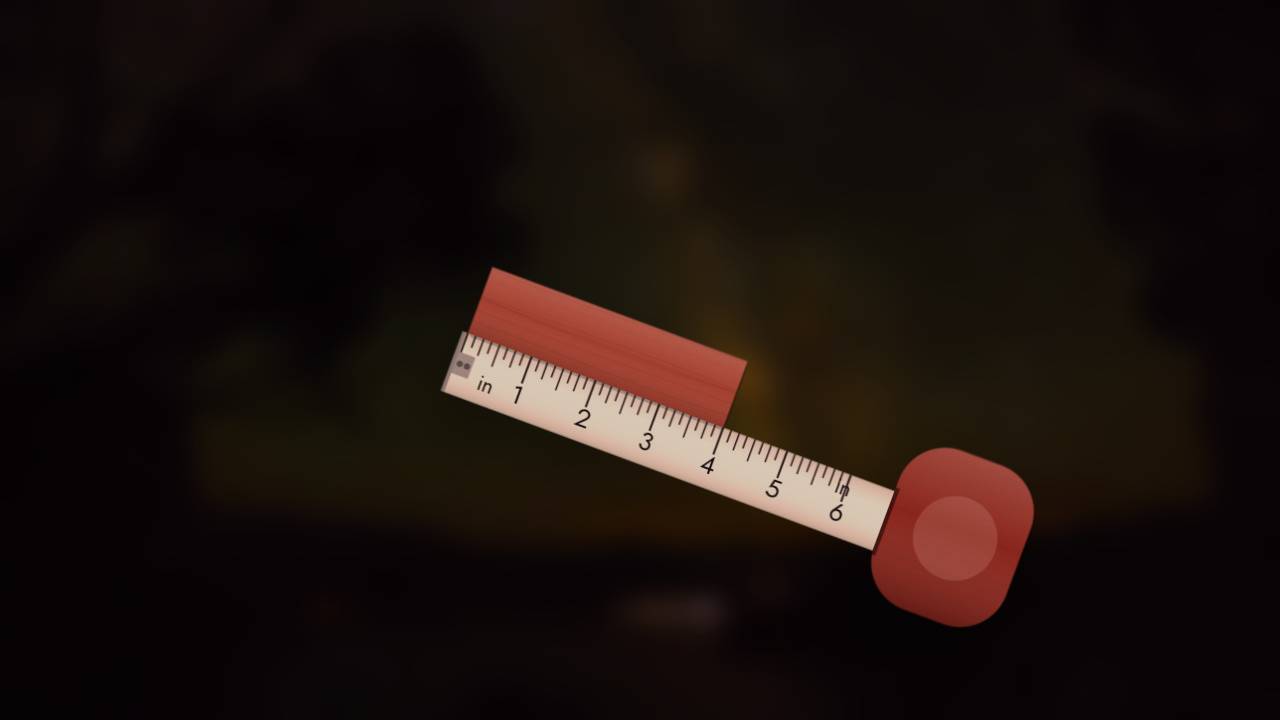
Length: value=4 unit=in
